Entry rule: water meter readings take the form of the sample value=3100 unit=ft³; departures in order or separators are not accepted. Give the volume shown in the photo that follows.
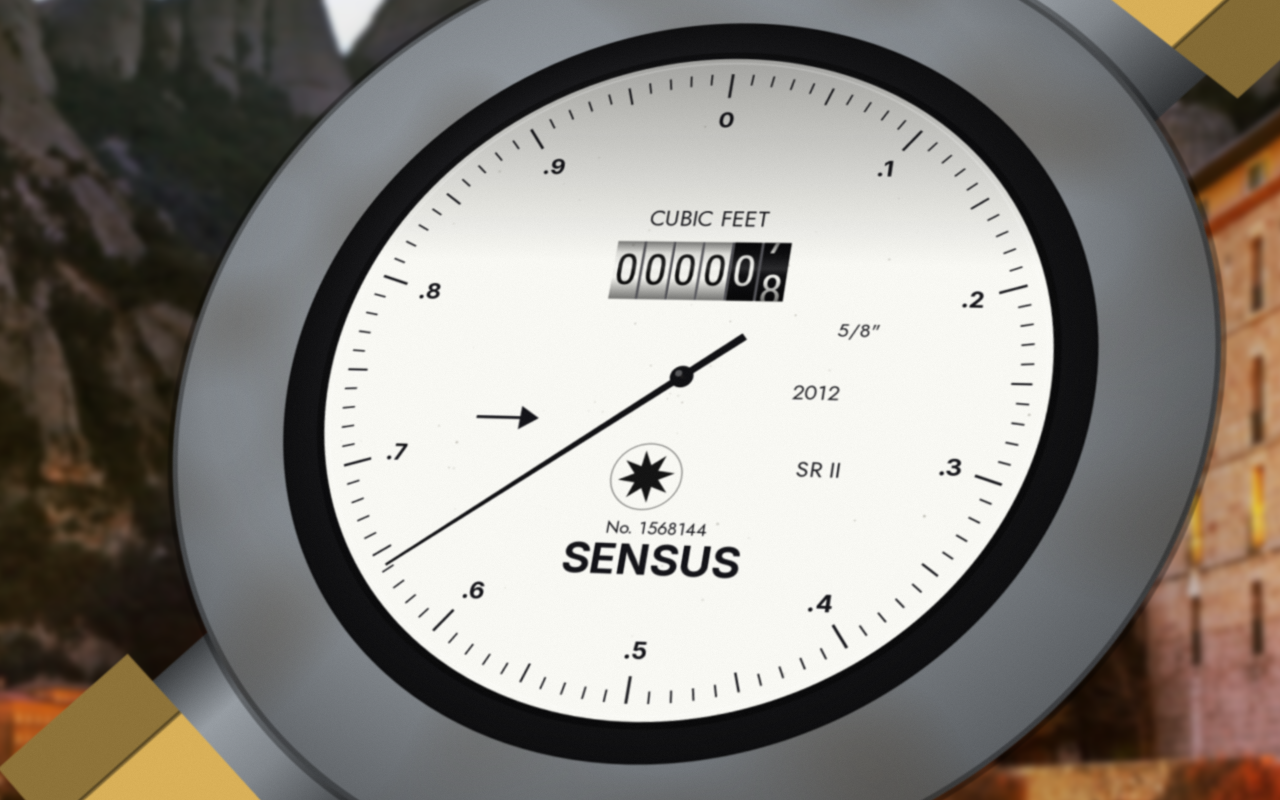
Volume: value=7.64 unit=ft³
